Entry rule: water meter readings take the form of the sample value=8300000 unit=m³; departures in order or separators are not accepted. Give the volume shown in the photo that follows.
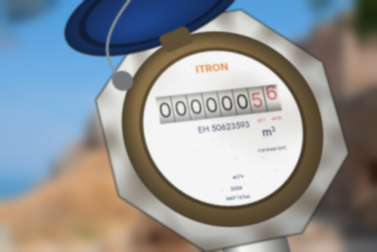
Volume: value=0.56 unit=m³
